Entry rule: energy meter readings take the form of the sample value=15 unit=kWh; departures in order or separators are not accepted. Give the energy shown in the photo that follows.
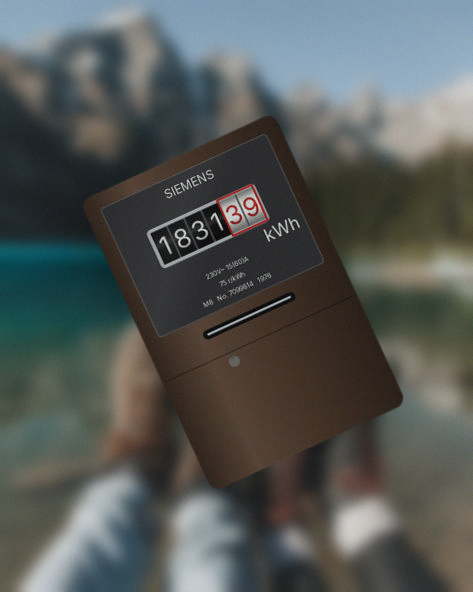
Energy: value=1831.39 unit=kWh
